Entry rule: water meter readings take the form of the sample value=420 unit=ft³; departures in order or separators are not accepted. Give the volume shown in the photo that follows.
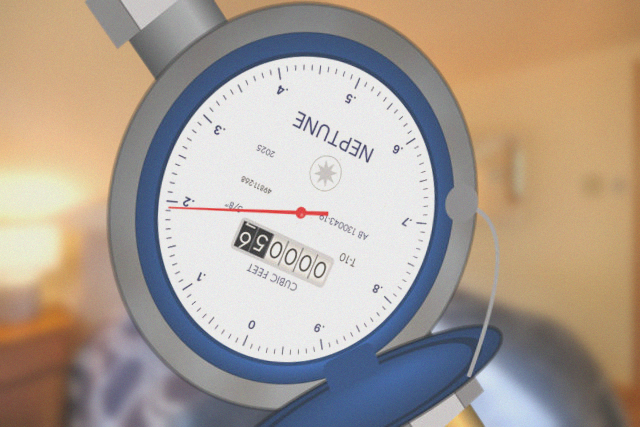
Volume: value=56.19 unit=ft³
